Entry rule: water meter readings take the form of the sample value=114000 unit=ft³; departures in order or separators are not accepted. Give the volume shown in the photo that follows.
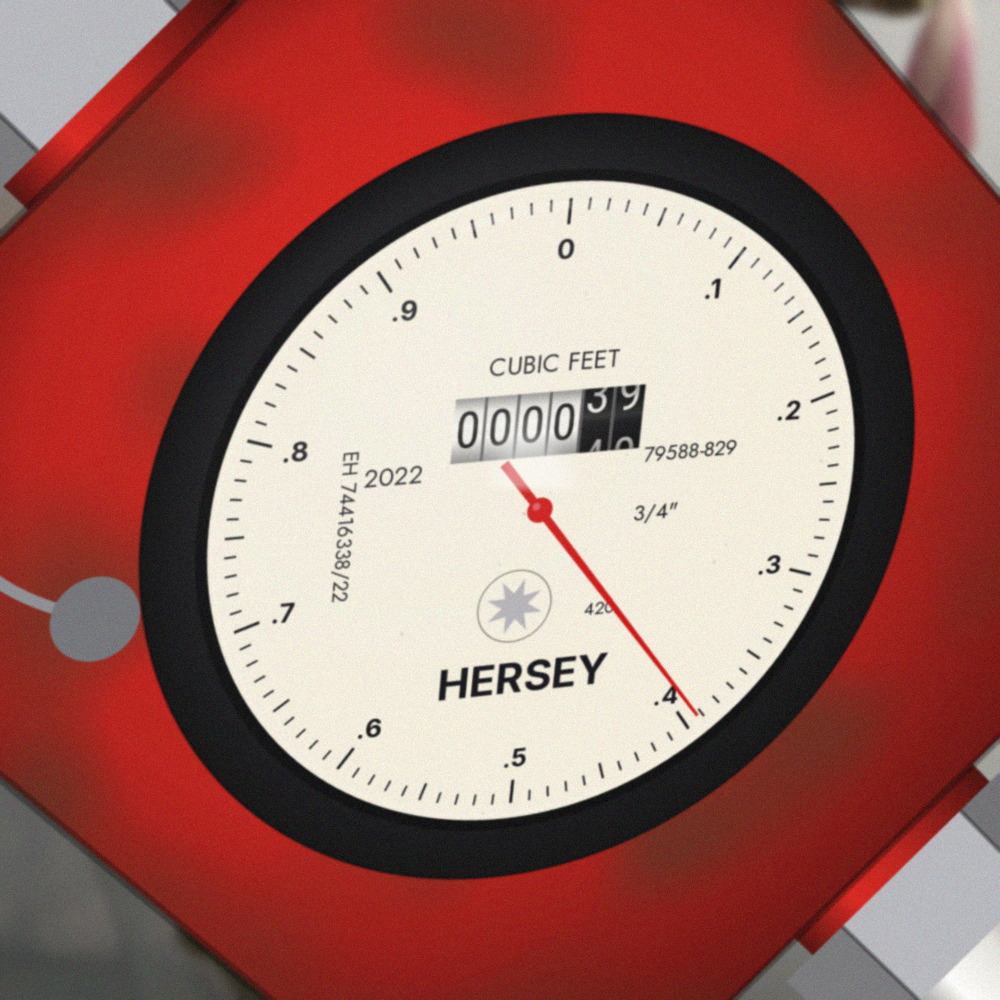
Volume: value=39.39 unit=ft³
